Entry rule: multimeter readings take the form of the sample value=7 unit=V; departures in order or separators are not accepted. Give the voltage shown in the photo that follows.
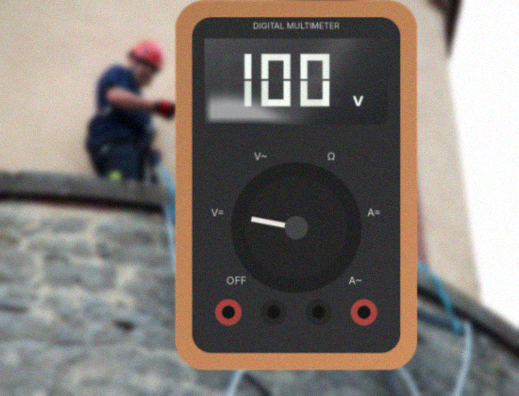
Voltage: value=100 unit=V
